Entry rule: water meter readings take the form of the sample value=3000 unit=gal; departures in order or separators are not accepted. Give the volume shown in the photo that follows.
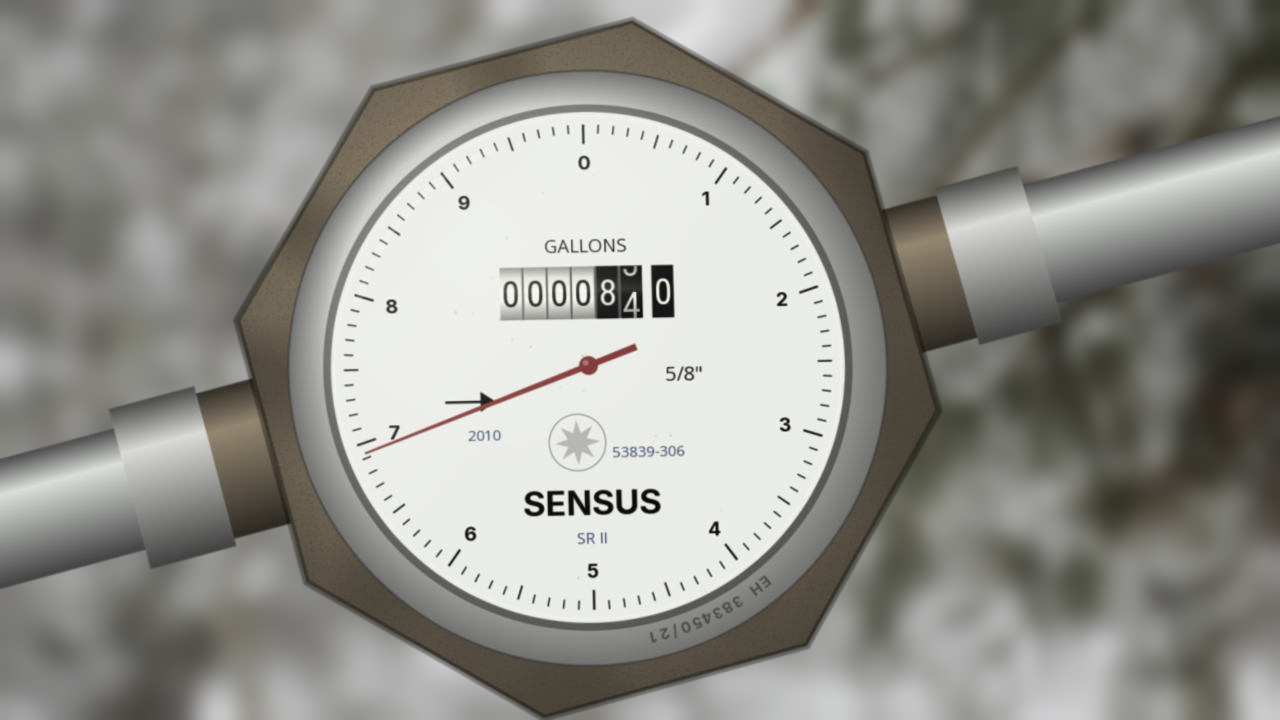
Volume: value=836.9 unit=gal
